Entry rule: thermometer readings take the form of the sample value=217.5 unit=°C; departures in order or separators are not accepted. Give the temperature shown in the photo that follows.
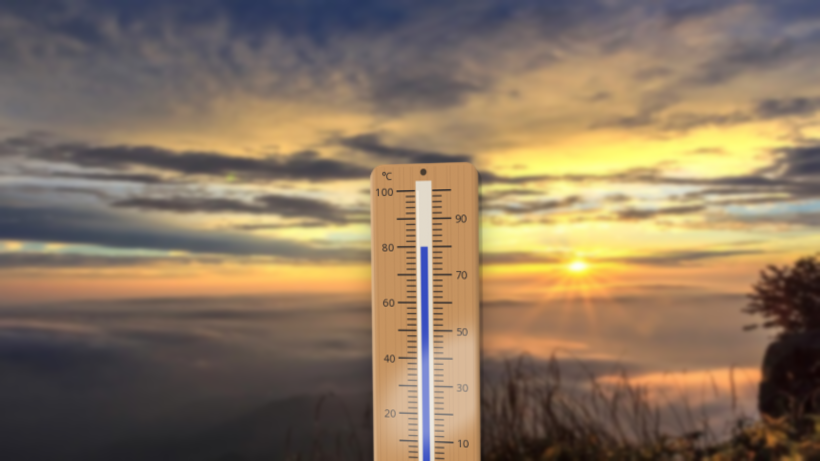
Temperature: value=80 unit=°C
